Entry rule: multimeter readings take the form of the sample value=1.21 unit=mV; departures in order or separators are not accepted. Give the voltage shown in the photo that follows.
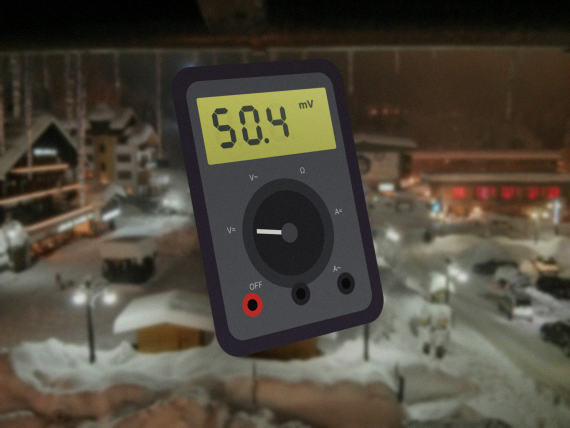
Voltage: value=50.4 unit=mV
